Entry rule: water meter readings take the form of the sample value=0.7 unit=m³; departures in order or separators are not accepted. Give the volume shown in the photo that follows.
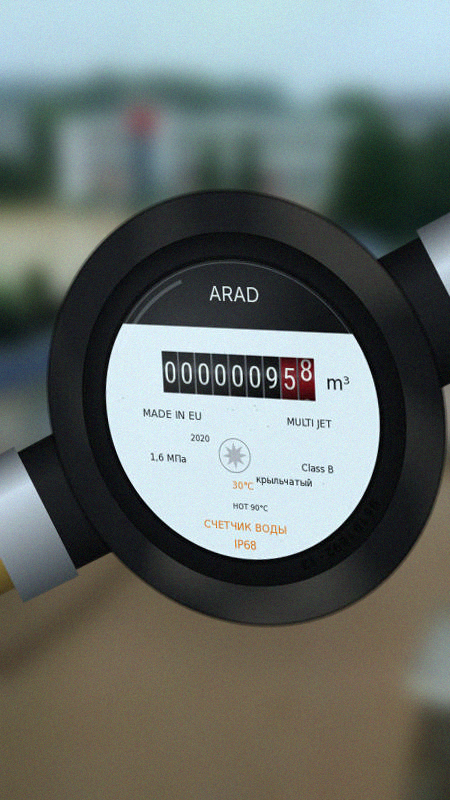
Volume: value=9.58 unit=m³
